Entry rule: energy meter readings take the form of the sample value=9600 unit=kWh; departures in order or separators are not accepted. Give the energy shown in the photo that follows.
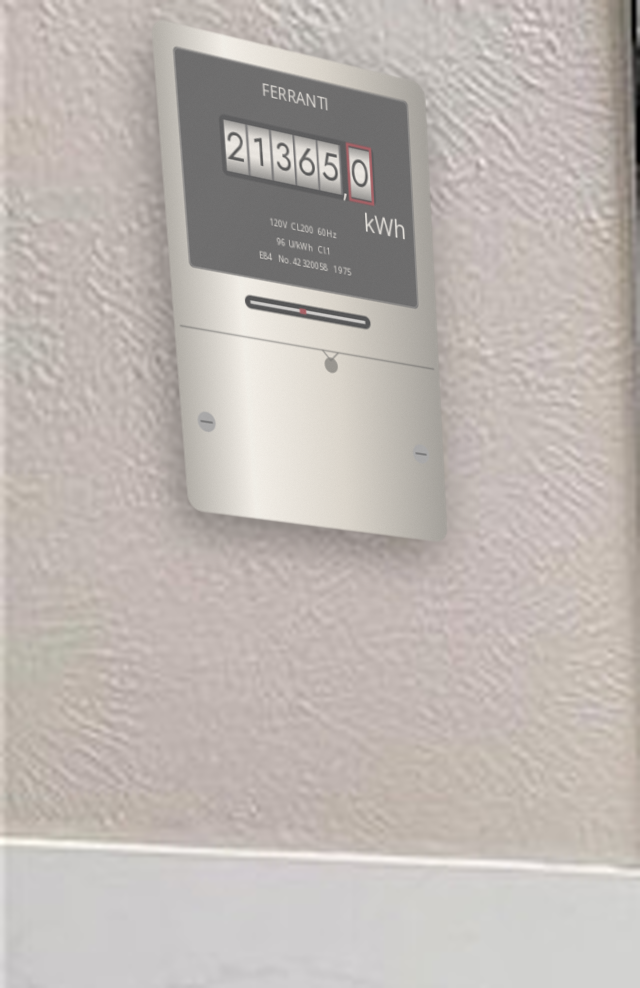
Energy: value=21365.0 unit=kWh
